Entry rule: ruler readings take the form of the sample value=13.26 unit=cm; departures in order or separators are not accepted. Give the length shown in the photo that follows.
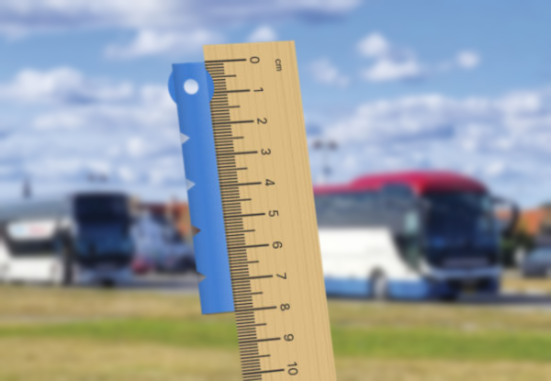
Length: value=8 unit=cm
